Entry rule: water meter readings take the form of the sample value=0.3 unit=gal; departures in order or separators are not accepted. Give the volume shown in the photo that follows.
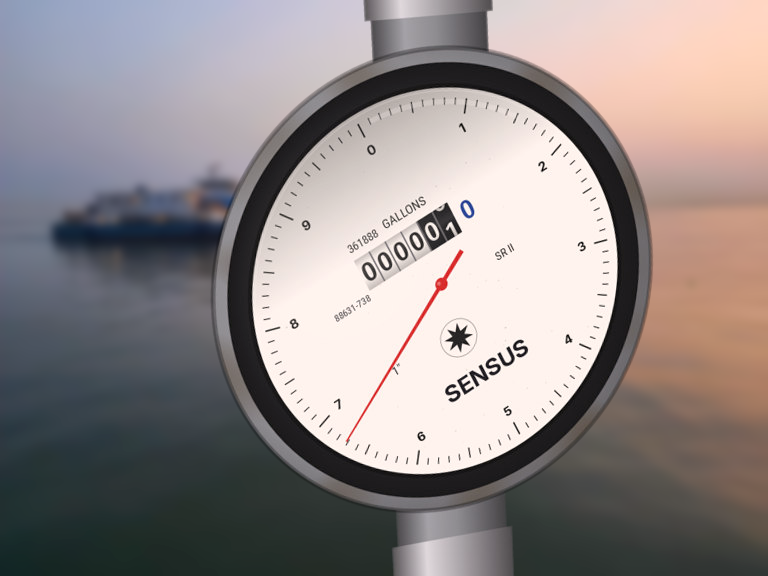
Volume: value=6.7 unit=gal
